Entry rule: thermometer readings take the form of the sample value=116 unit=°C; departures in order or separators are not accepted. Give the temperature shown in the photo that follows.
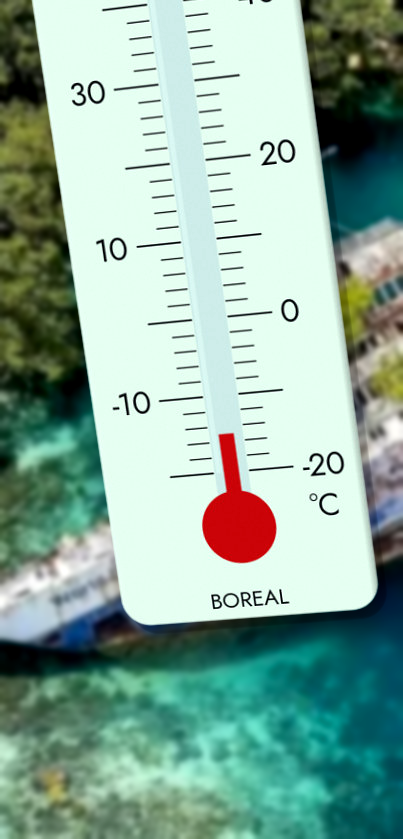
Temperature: value=-15 unit=°C
